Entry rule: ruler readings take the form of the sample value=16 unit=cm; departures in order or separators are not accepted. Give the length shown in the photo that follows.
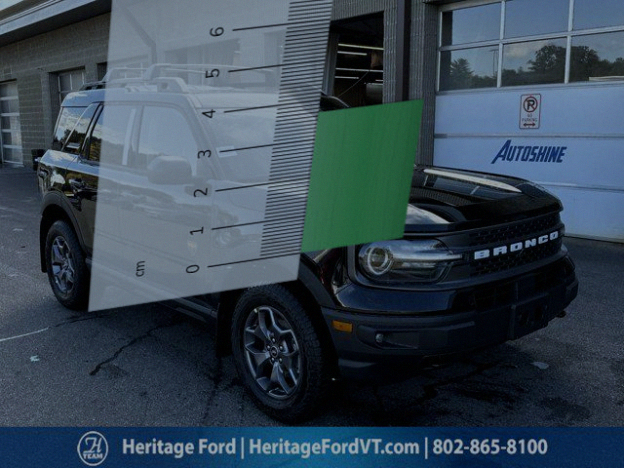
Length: value=3.7 unit=cm
